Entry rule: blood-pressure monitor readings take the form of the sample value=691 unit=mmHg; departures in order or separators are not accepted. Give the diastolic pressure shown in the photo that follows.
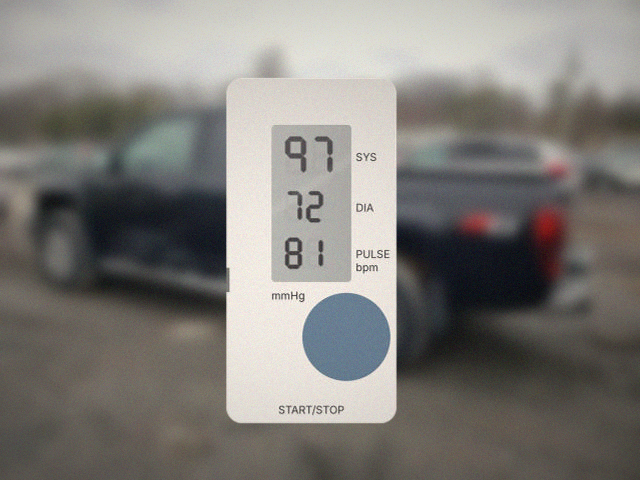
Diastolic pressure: value=72 unit=mmHg
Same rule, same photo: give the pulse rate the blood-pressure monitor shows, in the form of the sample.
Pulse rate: value=81 unit=bpm
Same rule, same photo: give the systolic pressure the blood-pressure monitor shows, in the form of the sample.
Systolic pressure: value=97 unit=mmHg
